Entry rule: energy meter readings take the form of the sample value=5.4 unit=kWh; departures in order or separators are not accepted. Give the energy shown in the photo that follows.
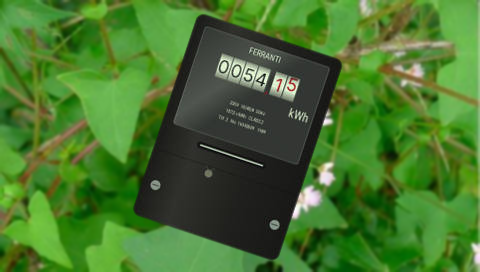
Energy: value=54.15 unit=kWh
